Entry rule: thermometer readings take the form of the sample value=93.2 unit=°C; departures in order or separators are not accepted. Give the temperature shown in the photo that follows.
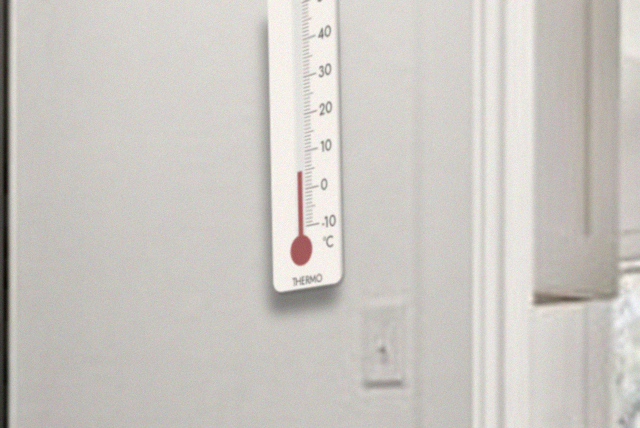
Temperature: value=5 unit=°C
